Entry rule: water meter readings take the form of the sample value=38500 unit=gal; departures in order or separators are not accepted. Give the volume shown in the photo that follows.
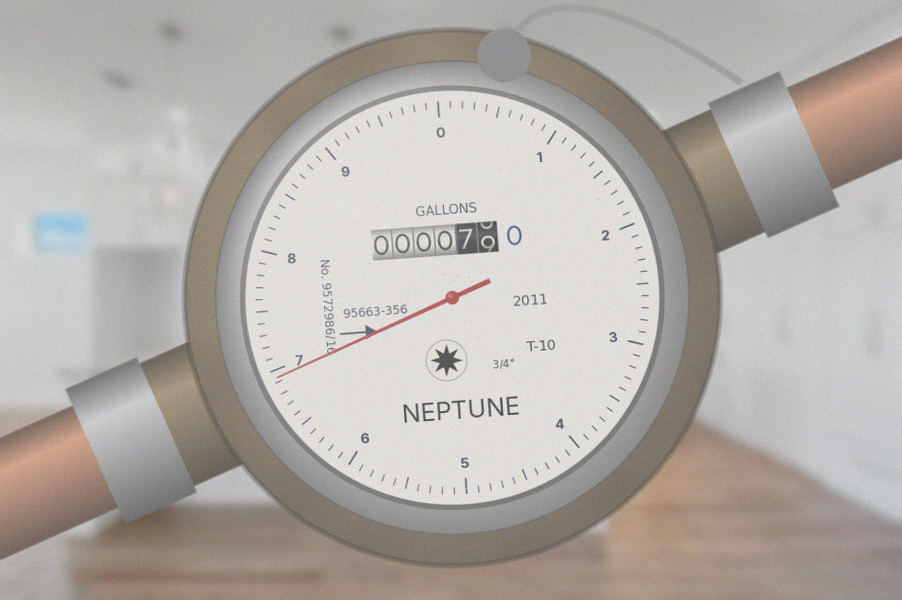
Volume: value=786.9 unit=gal
